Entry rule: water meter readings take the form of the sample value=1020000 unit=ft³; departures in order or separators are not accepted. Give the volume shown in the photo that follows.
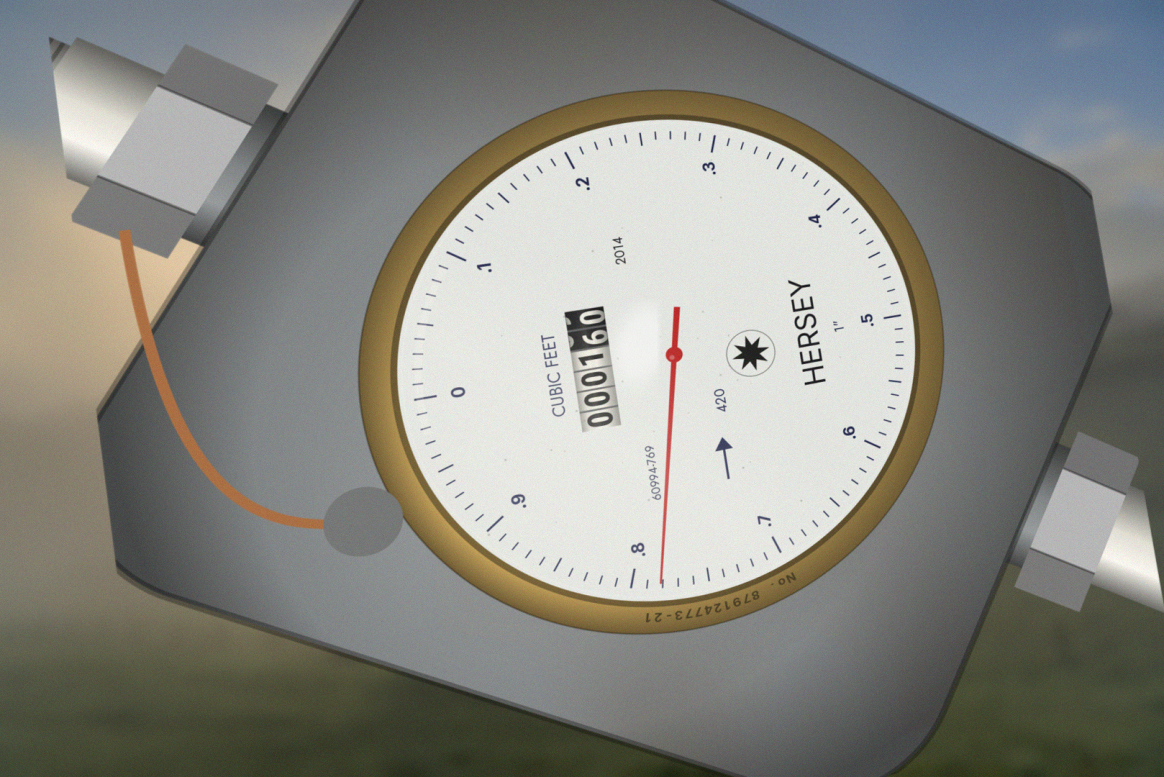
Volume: value=159.78 unit=ft³
